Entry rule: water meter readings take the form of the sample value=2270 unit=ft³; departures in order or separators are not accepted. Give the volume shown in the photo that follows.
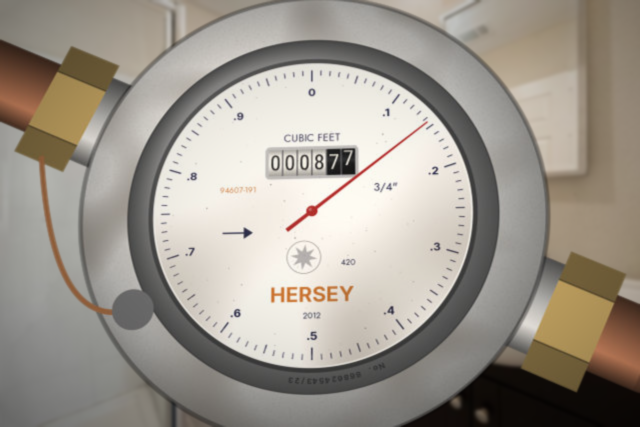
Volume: value=877.14 unit=ft³
